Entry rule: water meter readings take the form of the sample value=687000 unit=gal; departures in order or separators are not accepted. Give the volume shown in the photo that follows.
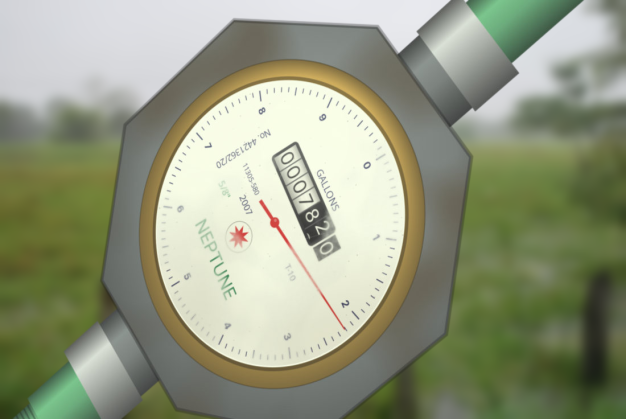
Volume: value=7822.2 unit=gal
